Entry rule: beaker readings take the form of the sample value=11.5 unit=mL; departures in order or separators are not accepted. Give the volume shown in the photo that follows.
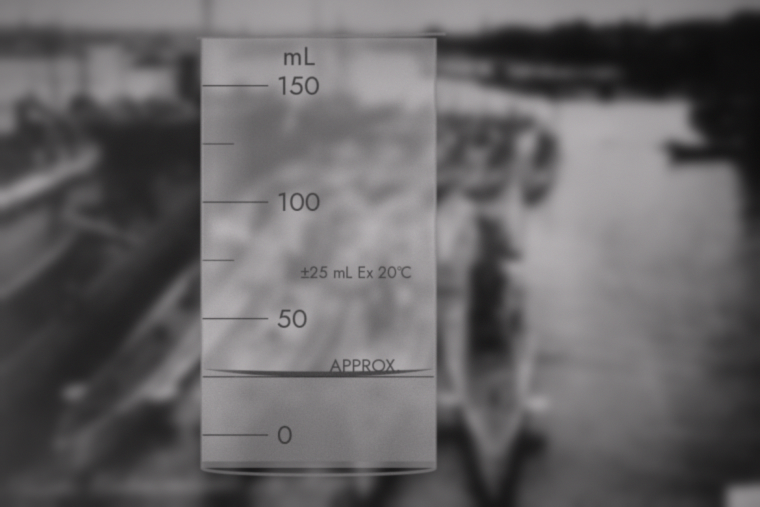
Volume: value=25 unit=mL
